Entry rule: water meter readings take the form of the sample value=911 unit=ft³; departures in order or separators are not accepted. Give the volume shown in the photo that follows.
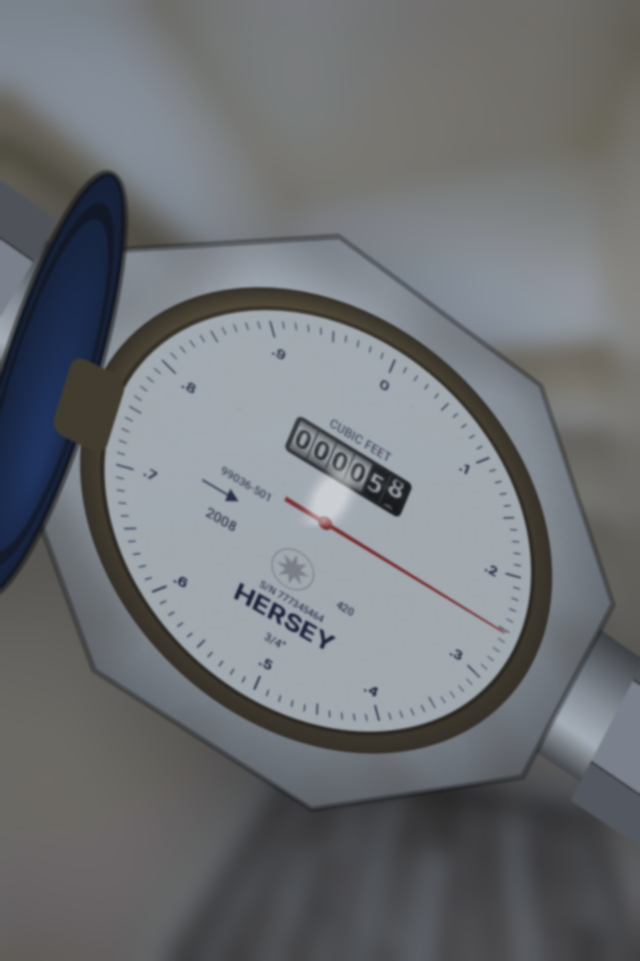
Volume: value=58.25 unit=ft³
